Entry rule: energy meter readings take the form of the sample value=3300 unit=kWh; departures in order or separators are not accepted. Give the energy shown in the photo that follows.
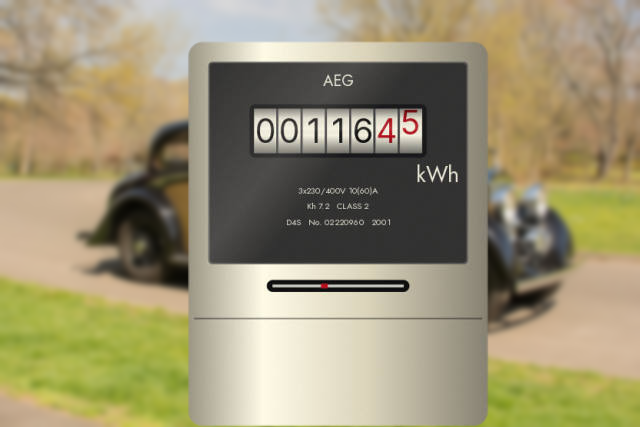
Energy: value=116.45 unit=kWh
